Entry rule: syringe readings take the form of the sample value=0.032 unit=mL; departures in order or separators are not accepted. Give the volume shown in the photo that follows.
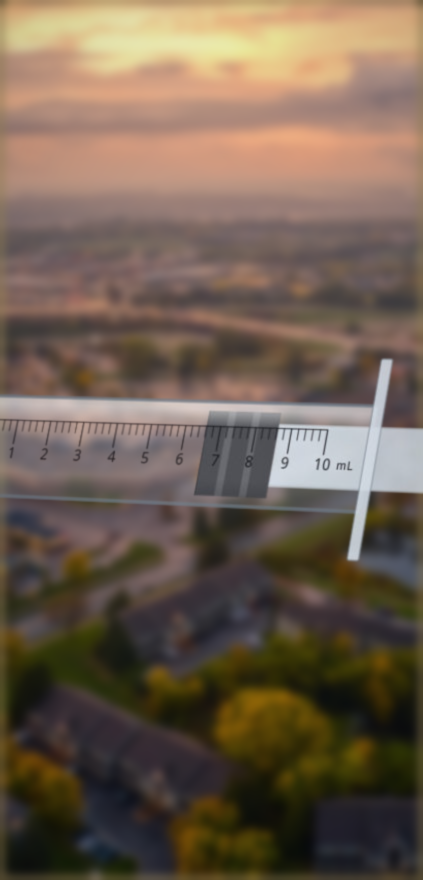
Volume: value=6.6 unit=mL
